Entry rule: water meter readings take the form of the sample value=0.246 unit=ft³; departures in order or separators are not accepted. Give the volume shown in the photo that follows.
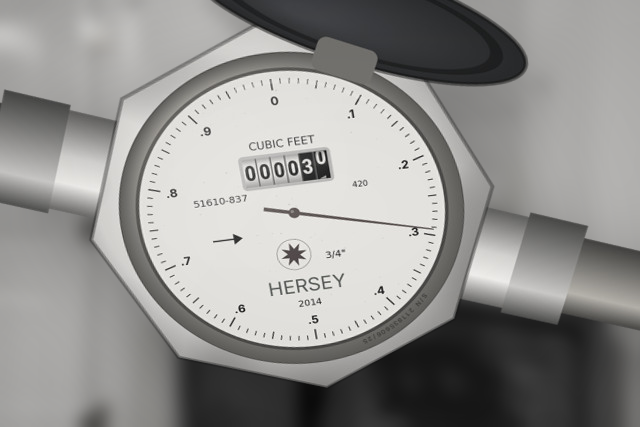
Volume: value=30.29 unit=ft³
